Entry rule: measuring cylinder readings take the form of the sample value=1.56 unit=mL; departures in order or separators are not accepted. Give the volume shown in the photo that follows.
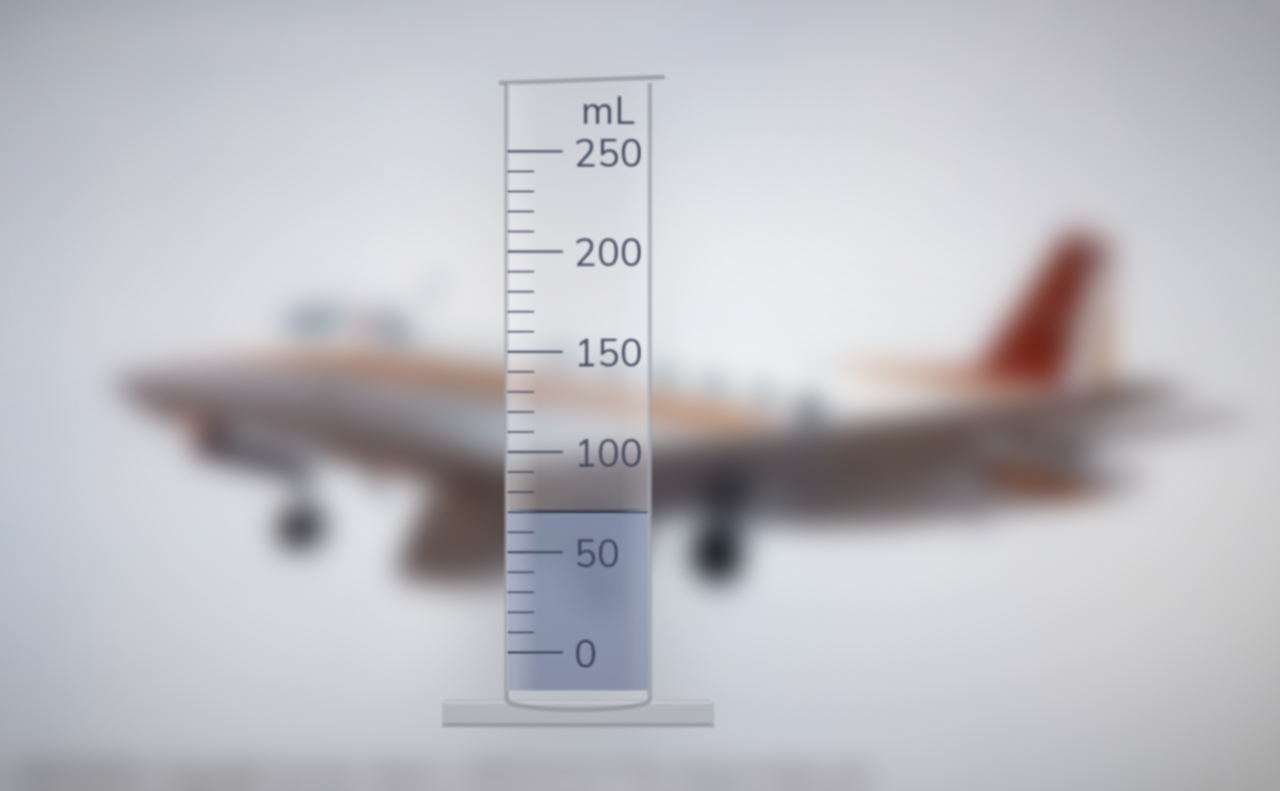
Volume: value=70 unit=mL
